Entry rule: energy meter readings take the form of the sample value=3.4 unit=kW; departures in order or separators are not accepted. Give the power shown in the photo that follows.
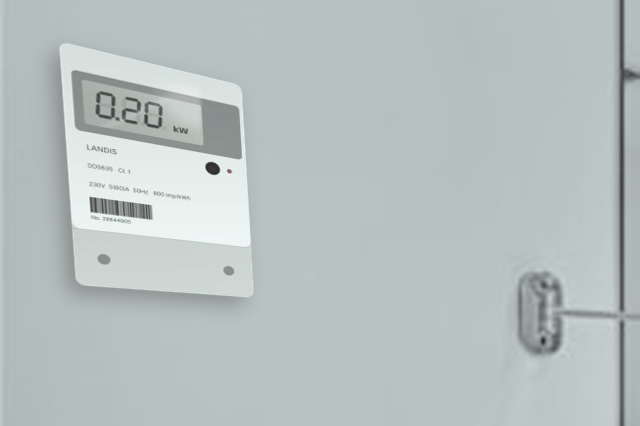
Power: value=0.20 unit=kW
